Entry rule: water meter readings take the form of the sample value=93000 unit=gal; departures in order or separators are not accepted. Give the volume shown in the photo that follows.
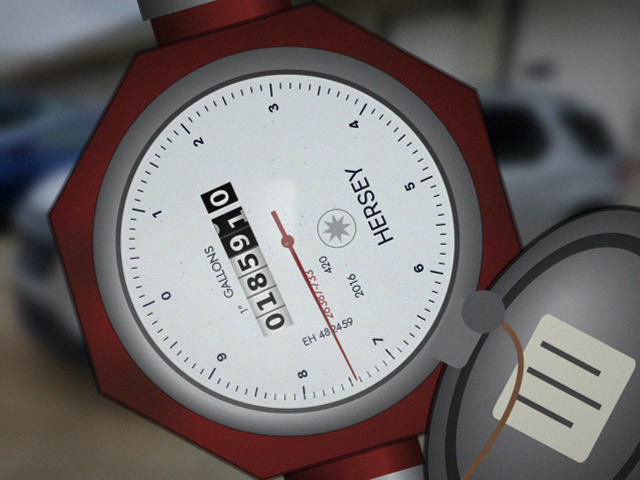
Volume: value=185907.4 unit=gal
